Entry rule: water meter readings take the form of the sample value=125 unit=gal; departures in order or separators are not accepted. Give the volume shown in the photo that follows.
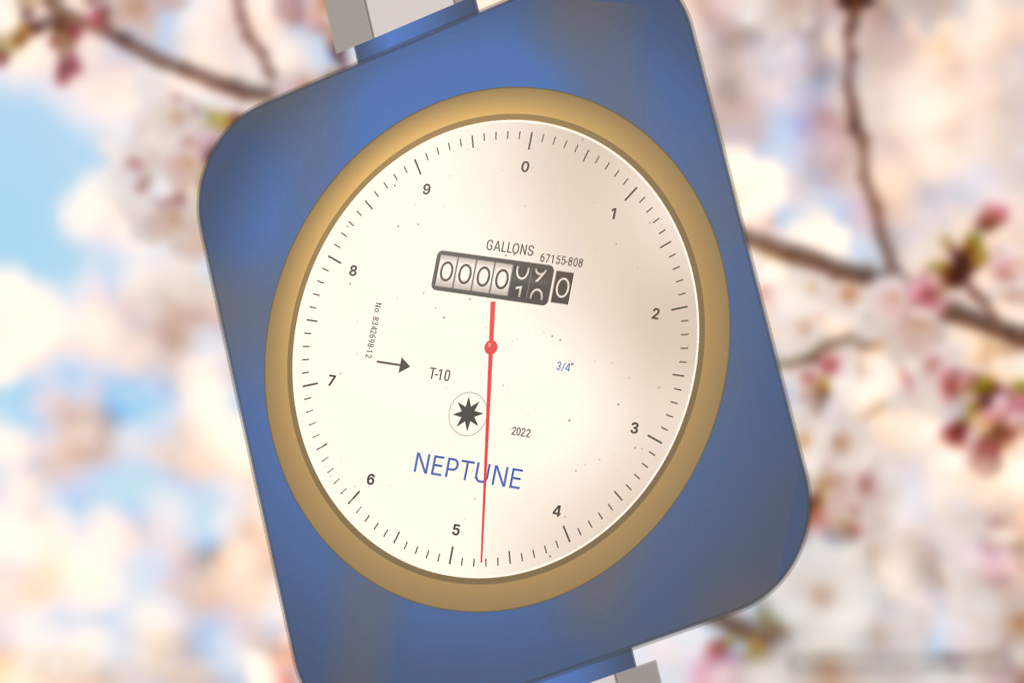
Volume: value=94.7 unit=gal
